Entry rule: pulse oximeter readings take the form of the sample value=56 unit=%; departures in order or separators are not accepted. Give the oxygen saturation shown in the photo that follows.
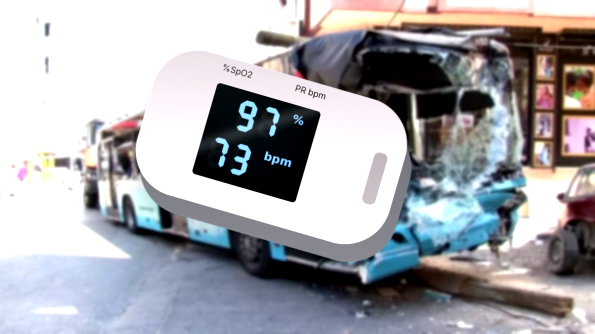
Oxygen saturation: value=97 unit=%
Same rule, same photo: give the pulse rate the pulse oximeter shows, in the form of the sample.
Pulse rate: value=73 unit=bpm
